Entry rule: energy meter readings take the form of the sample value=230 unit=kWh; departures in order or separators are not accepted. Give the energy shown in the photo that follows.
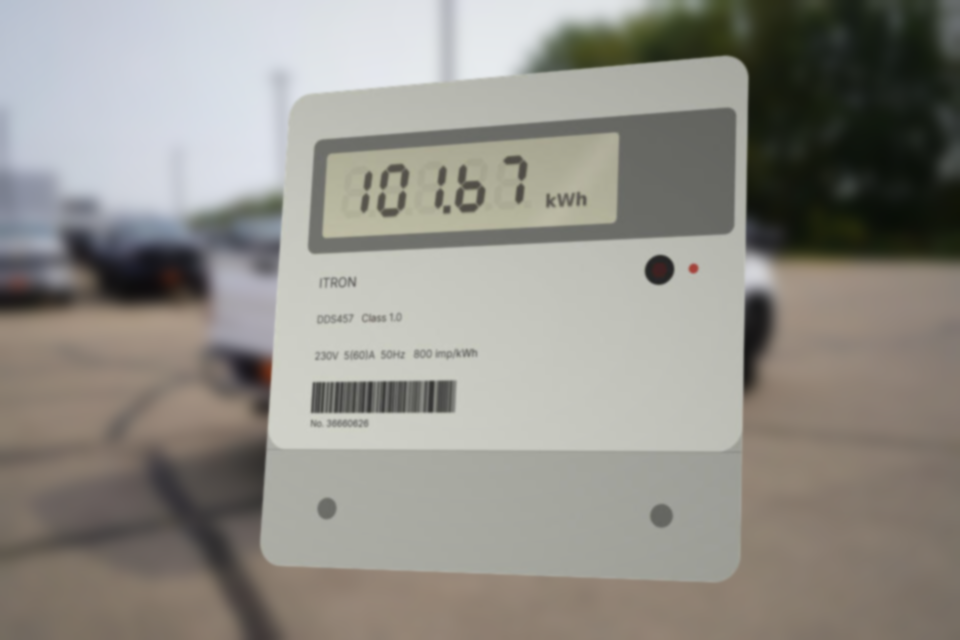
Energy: value=101.67 unit=kWh
